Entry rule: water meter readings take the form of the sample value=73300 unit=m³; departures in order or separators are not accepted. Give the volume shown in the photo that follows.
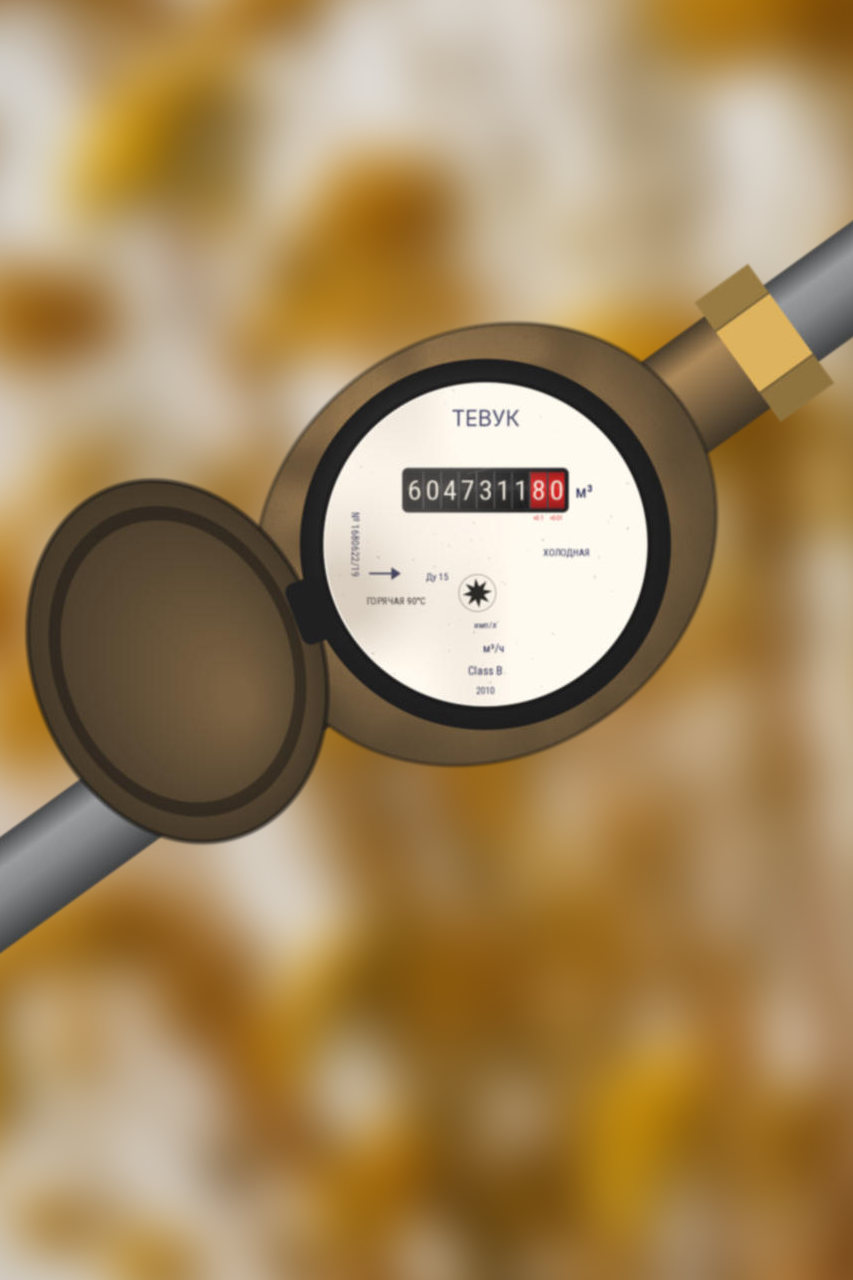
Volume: value=6047311.80 unit=m³
